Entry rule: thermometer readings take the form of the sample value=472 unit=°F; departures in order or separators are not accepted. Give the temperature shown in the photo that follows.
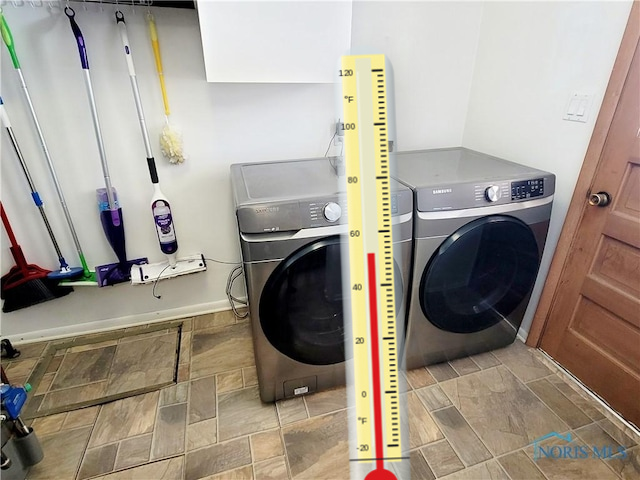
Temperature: value=52 unit=°F
